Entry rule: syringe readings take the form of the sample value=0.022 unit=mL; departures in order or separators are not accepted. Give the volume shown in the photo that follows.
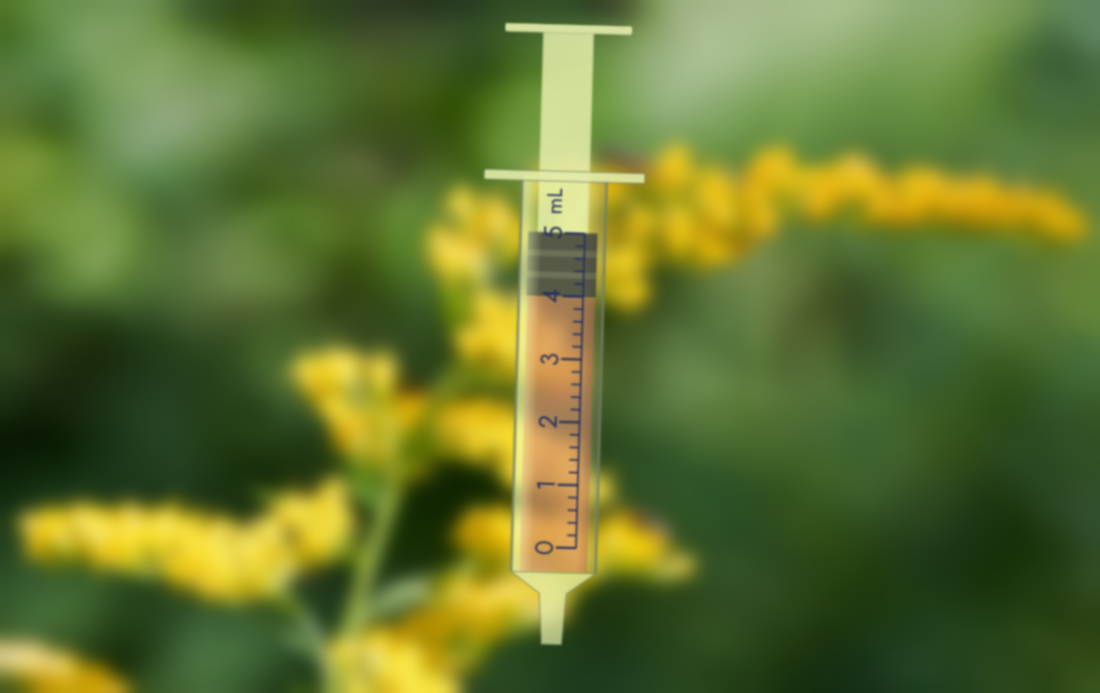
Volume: value=4 unit=mL
